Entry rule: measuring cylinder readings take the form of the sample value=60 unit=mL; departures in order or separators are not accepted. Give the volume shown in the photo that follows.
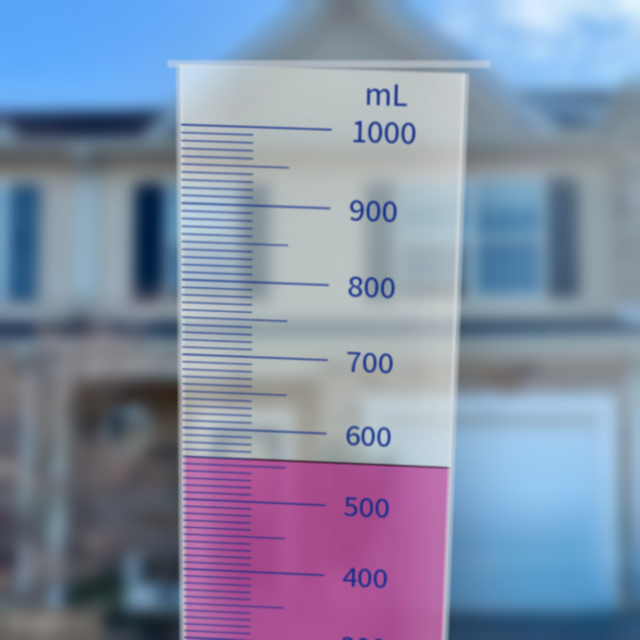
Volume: value=560 unit=mL
